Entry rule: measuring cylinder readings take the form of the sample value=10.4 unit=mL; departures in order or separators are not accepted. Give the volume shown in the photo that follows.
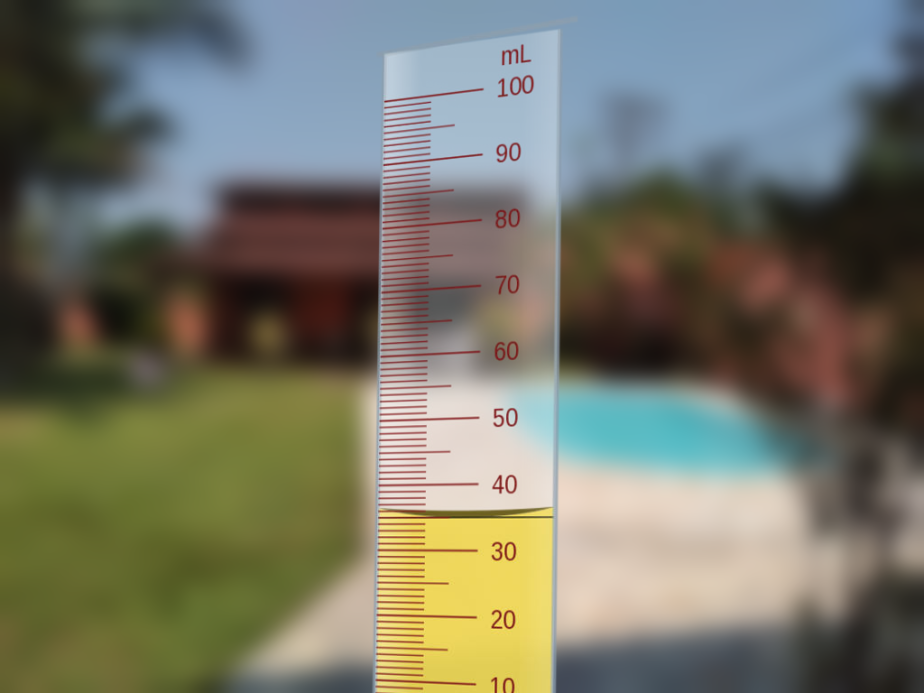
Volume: value=35 unit=mL
